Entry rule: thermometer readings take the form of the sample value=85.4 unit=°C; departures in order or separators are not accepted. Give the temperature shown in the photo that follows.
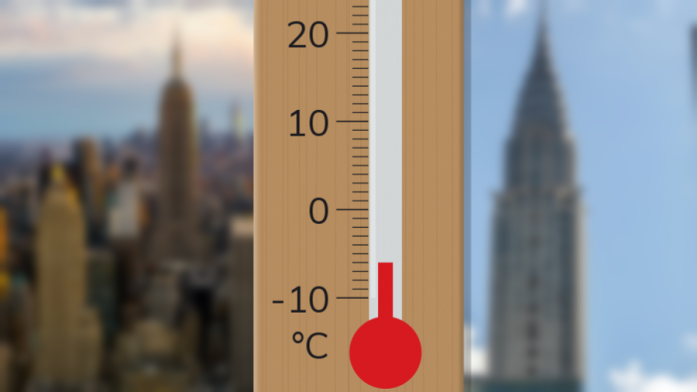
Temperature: value=-6 unit=°C
